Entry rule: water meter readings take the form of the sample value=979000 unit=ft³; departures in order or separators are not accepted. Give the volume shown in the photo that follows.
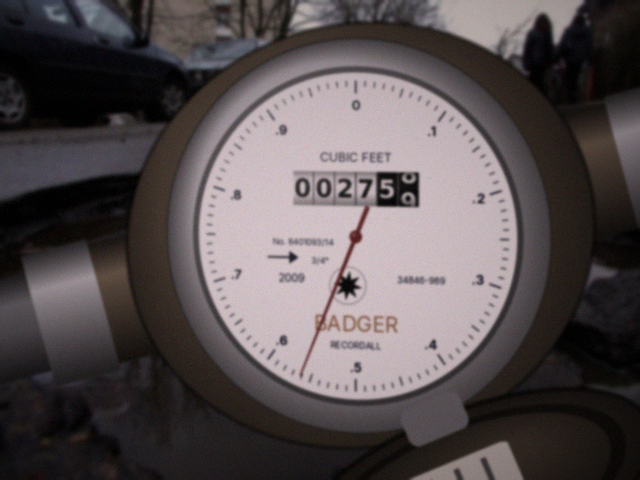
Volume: value=2758.56 unit=ft³
